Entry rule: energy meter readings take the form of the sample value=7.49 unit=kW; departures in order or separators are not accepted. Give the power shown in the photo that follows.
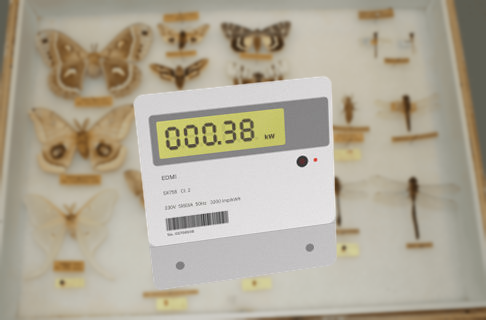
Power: value=0.38 unit=kW
